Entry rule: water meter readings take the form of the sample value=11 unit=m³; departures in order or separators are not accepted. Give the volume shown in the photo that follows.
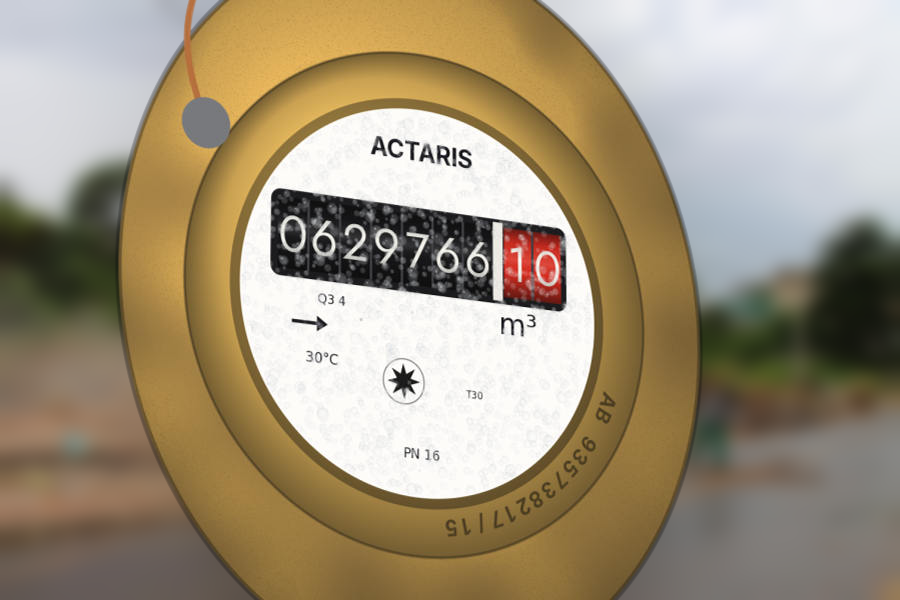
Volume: value=629766.10 unit=m³
